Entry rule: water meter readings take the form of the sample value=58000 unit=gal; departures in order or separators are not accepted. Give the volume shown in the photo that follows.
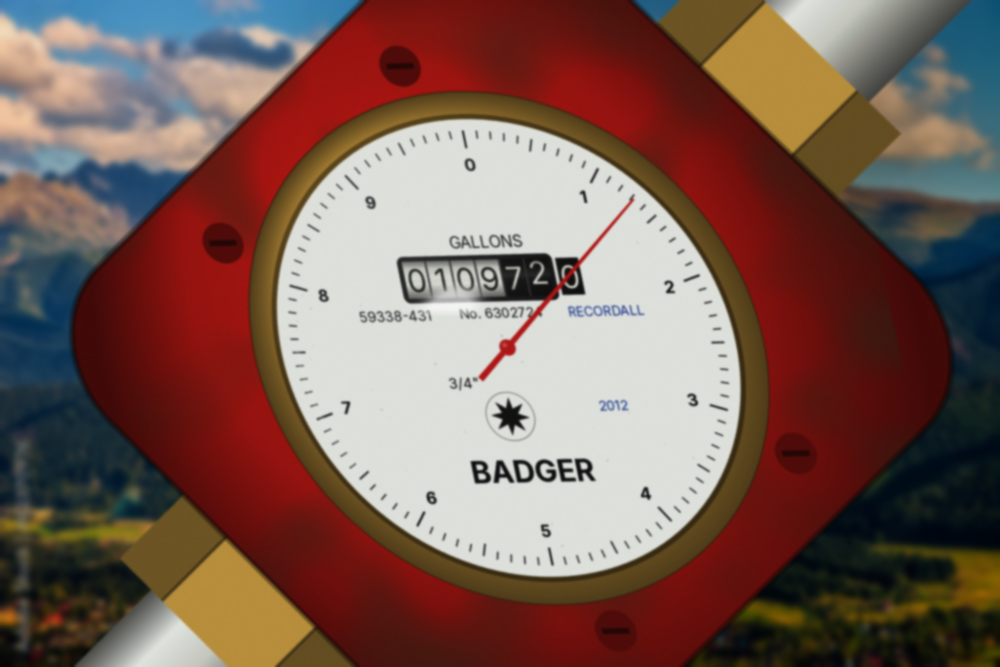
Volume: value=109721.3 unit=gal
